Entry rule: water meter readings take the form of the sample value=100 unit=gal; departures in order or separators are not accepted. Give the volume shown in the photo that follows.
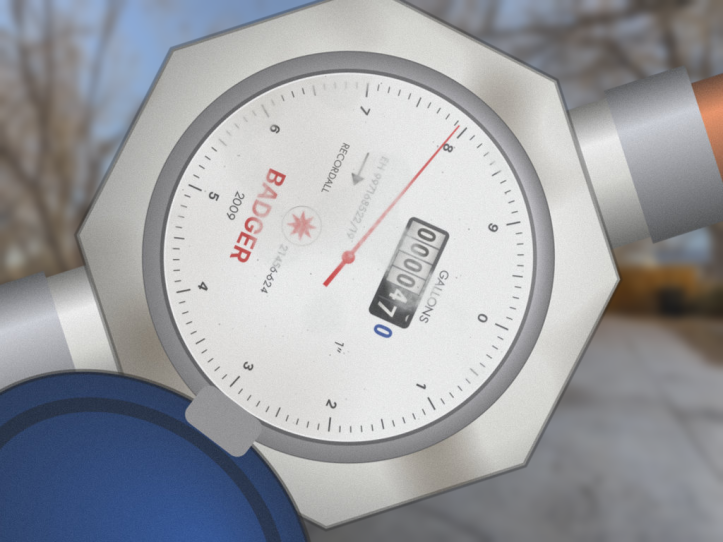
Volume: value=467.9 unit=gal
